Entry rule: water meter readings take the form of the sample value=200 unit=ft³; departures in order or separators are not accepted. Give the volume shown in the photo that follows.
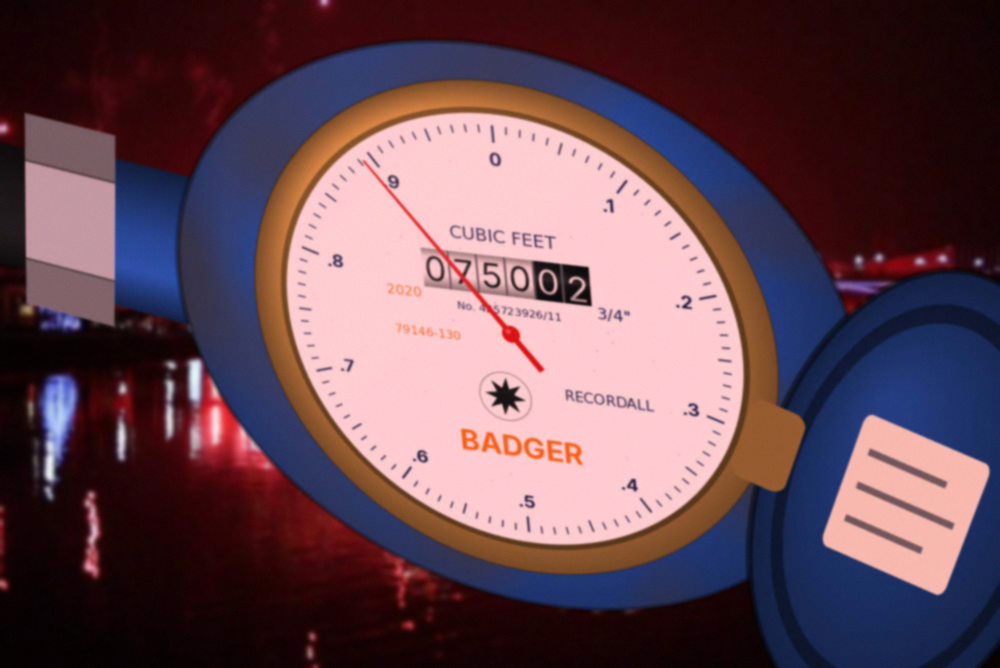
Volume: value=75001.89 unit=ft³
